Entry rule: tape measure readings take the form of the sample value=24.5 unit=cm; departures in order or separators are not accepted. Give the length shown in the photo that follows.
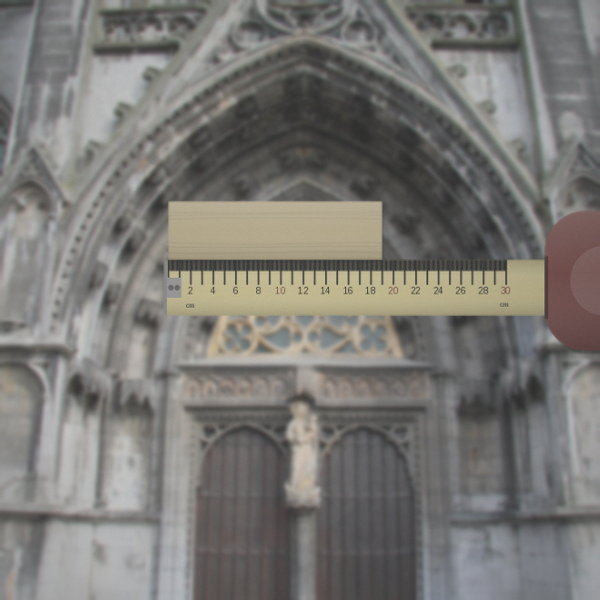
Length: value=19 unit=cm
